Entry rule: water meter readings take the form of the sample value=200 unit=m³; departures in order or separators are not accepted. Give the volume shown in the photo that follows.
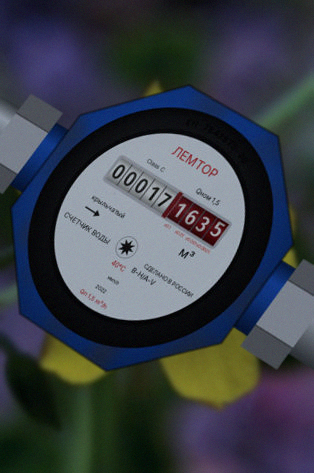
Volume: value=17.1635 unit=m³
